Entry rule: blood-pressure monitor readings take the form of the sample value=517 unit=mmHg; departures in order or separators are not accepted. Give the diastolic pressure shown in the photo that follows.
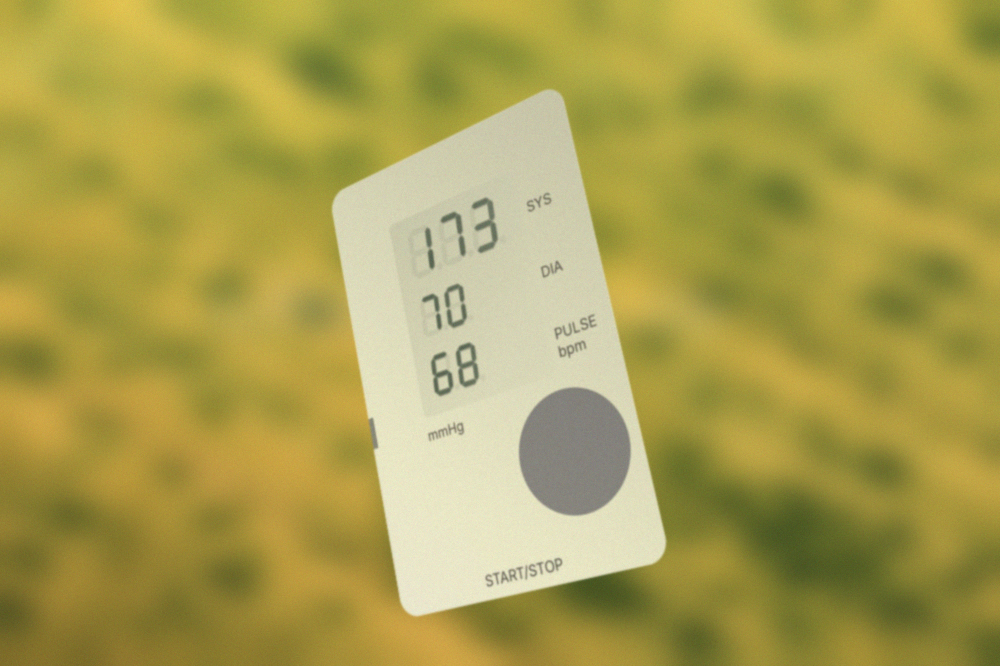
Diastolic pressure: value=70 unit=mmHg
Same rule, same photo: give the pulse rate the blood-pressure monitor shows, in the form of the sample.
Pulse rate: value=68 unit=bpm
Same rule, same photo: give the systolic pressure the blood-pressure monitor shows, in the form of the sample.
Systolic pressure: value=173 unit=mmHg
